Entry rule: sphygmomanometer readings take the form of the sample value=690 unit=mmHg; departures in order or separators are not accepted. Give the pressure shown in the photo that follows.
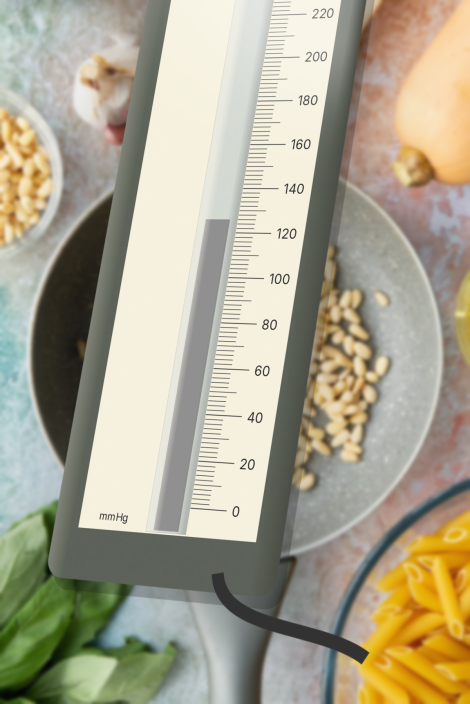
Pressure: value=126 unit=mmHg
